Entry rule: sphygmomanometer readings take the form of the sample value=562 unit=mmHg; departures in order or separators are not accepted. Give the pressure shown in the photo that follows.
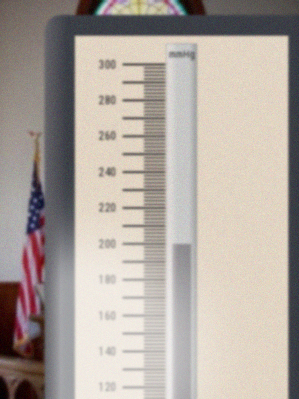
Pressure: value=200 unit=mmHg
